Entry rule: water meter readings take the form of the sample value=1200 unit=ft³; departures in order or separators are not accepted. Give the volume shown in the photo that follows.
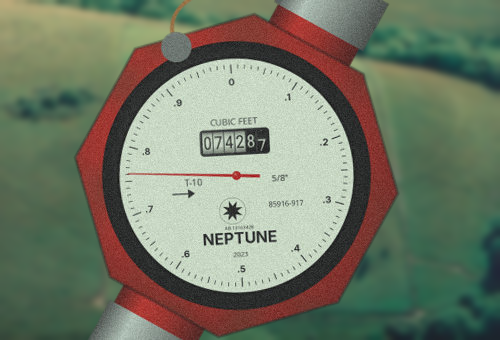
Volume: value=74286.76 unit=ft³
